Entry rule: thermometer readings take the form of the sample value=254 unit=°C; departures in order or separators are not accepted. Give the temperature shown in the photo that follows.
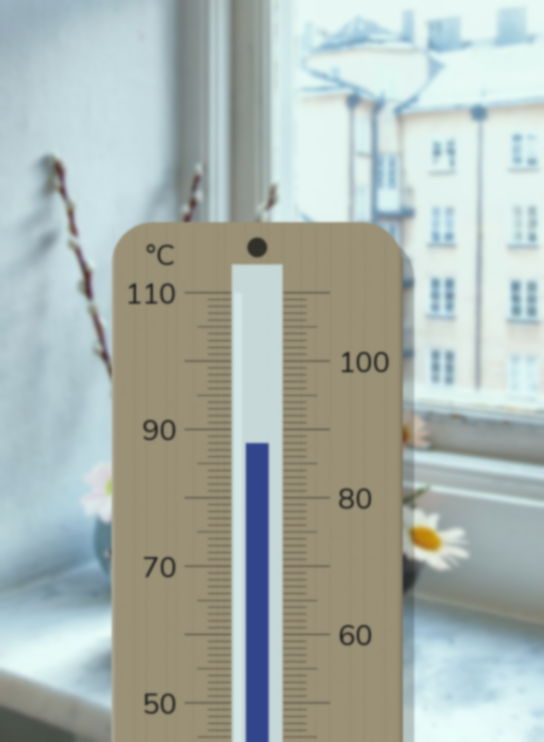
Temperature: value=88 unit=°C
